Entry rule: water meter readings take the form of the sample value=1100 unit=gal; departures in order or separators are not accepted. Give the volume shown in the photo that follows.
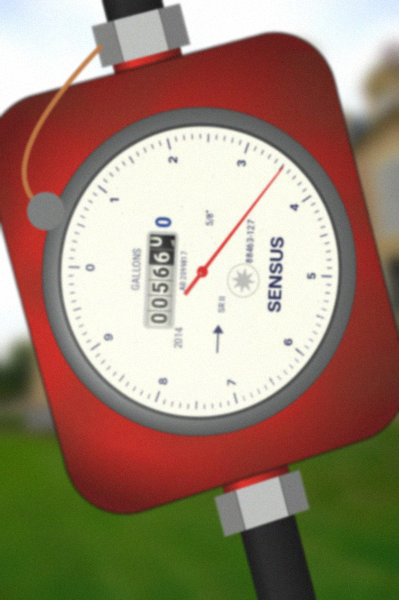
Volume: value=56603.5 unit=gal
